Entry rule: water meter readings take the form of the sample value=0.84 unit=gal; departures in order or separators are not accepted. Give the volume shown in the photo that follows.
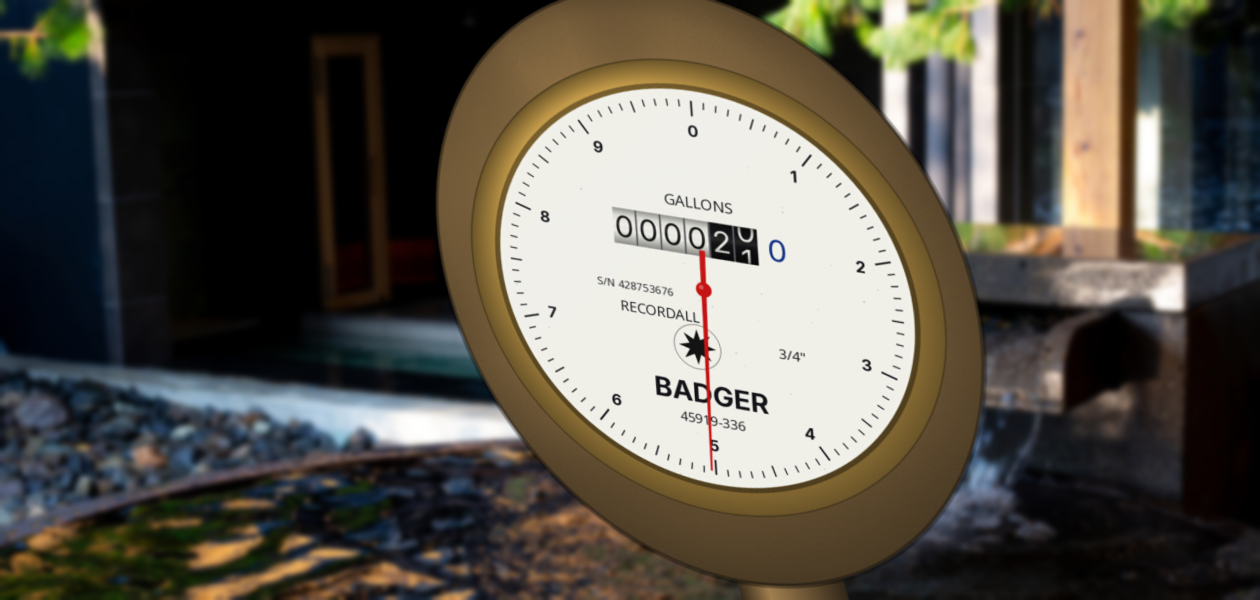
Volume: value=205.0 unit=gal
